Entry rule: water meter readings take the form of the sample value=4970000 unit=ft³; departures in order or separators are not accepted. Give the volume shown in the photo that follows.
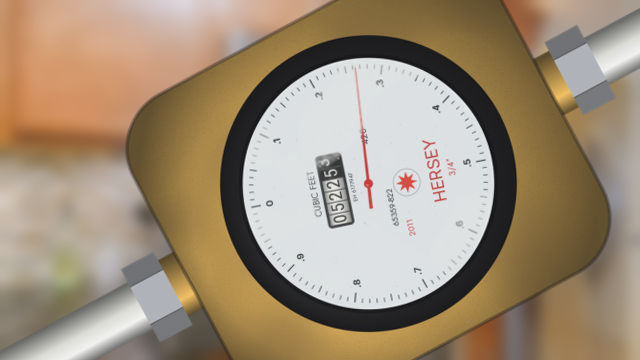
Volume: value=52253.26 unit=ft³
